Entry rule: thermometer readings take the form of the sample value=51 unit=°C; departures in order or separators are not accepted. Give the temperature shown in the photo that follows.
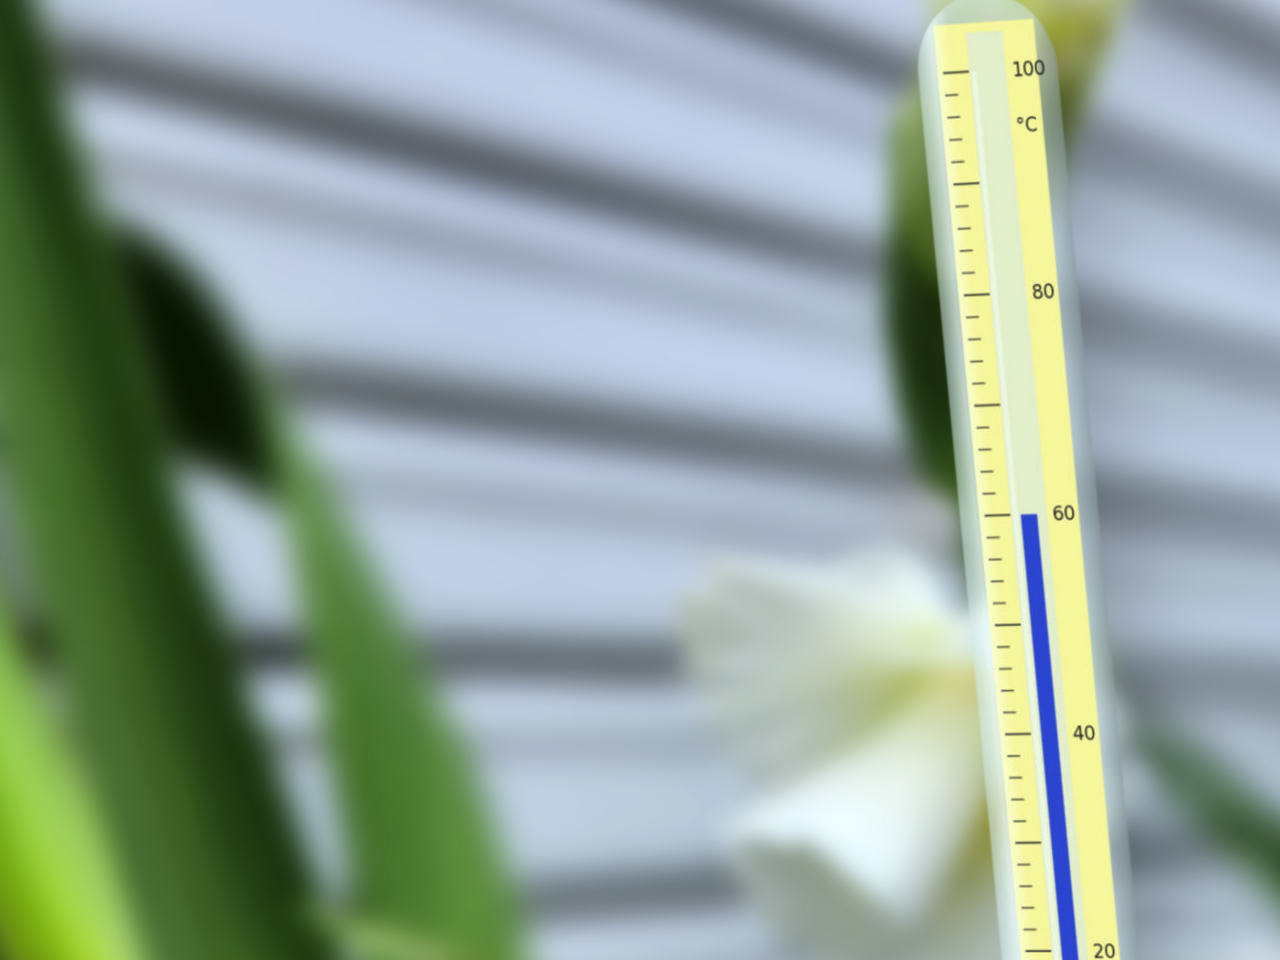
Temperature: value=60 unit=°C
